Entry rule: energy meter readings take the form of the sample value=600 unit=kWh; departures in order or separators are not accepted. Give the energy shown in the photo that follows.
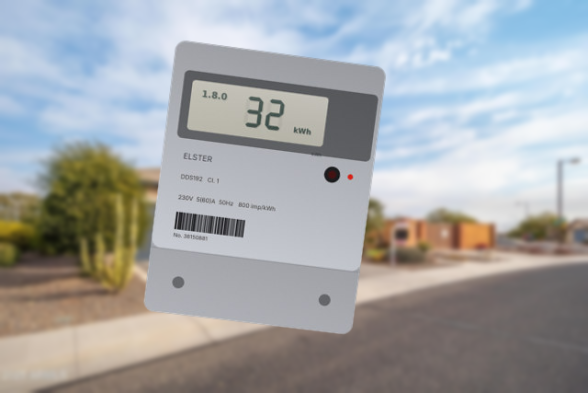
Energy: value=32 unit=kWh
